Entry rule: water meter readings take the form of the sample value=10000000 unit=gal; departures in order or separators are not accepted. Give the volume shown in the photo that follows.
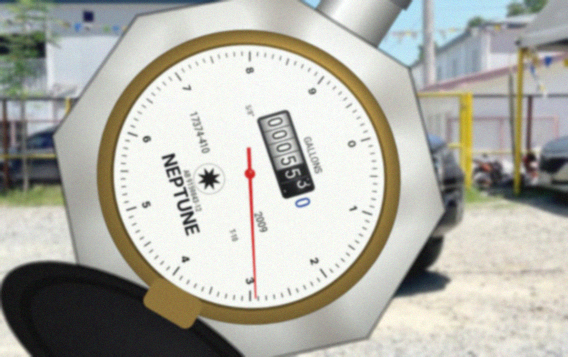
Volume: value=5532.9 unit=gal
